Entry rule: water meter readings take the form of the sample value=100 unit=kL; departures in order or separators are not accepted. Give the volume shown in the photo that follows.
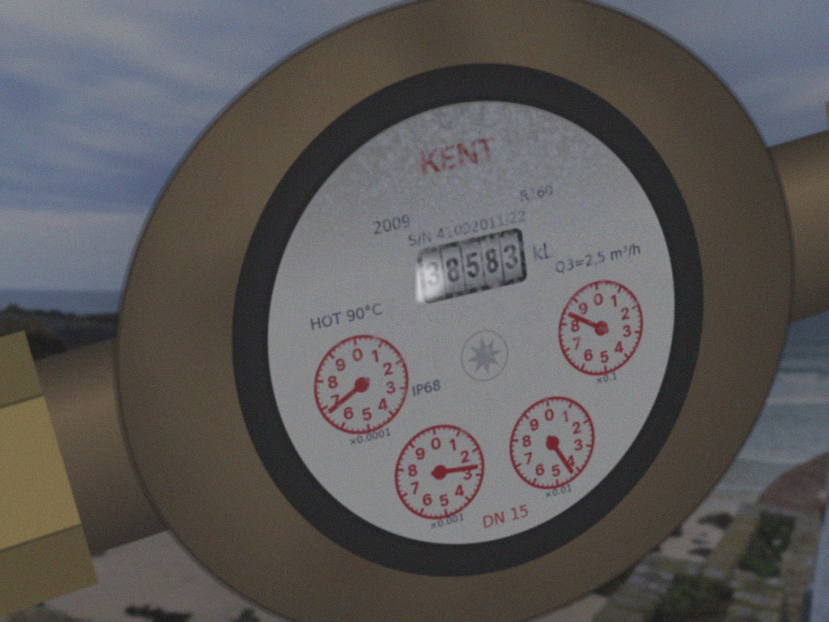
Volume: value=38583.8426 unit=kL
